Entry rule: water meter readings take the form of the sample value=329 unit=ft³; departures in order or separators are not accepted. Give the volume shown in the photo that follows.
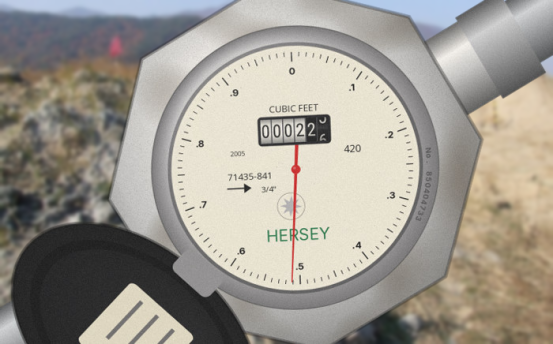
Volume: value=225.51 unit=ft³
